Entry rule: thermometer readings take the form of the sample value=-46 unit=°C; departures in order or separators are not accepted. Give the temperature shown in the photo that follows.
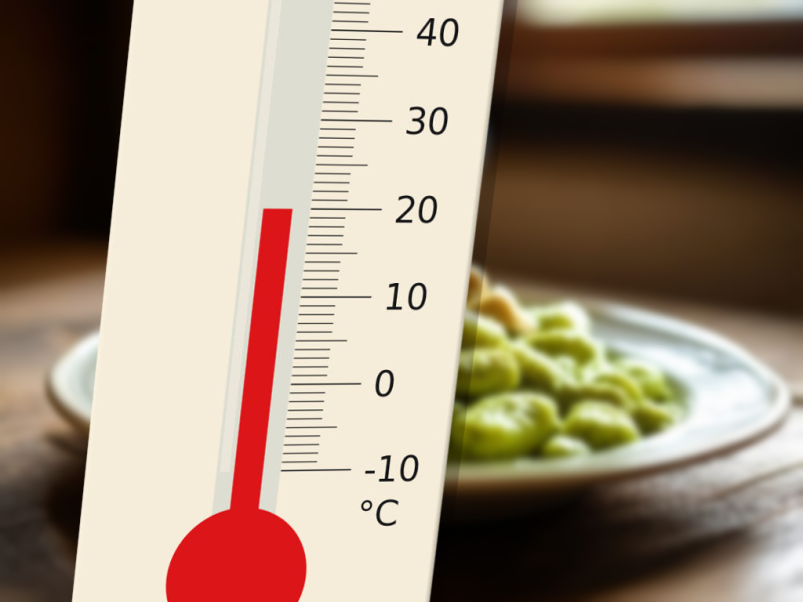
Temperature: value=20 unit=°C
